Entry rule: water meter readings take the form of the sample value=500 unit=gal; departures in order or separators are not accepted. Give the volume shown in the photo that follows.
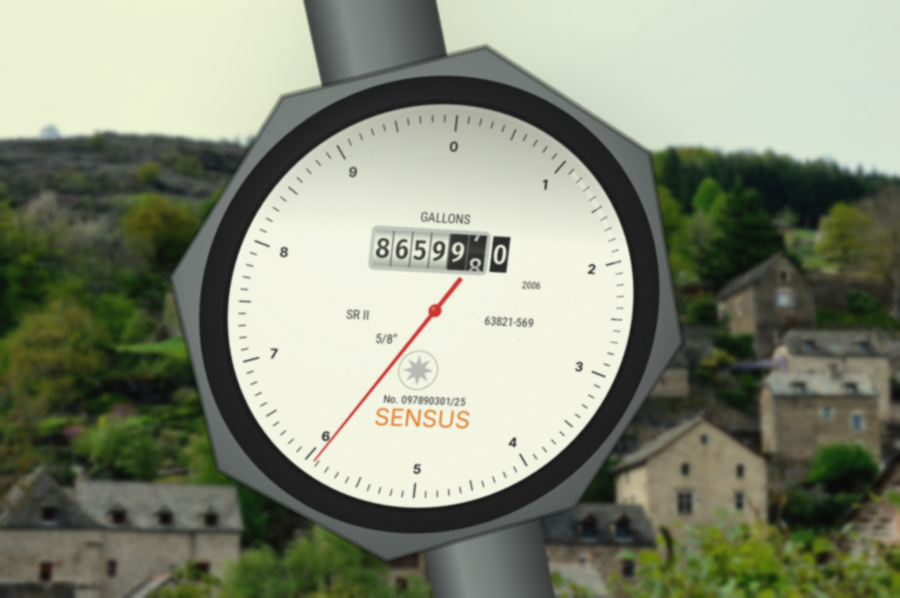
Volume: value=8659975.9 unit=gal
